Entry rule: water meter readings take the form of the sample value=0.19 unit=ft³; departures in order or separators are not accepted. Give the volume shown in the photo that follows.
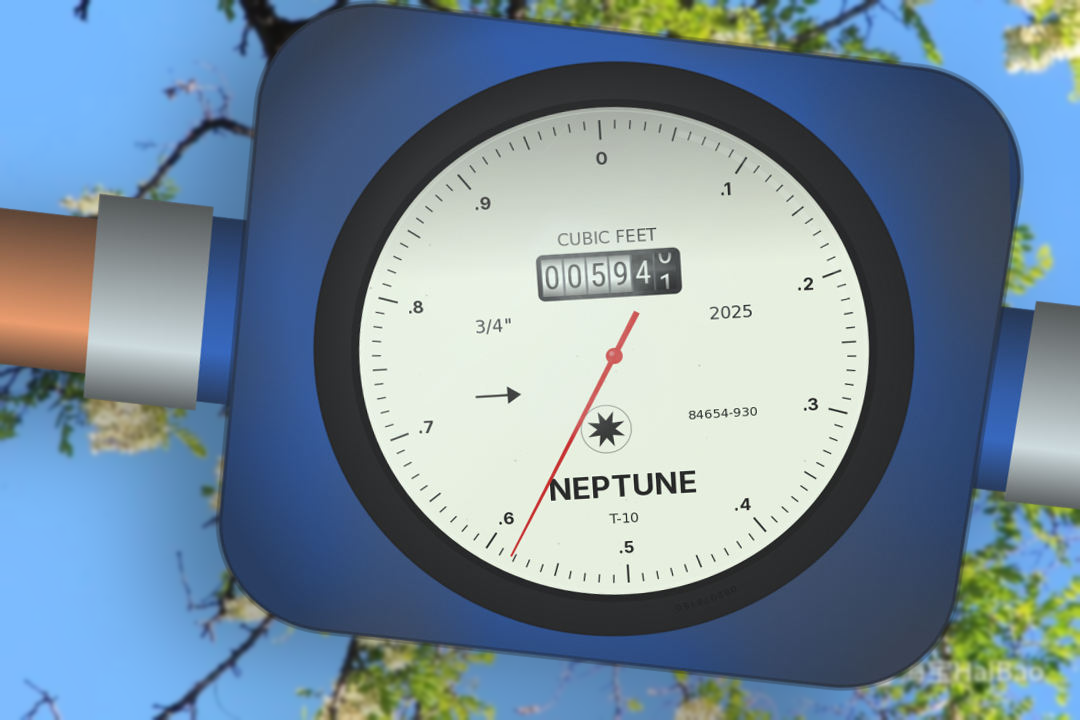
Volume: value=5940.58 unit=ft³
